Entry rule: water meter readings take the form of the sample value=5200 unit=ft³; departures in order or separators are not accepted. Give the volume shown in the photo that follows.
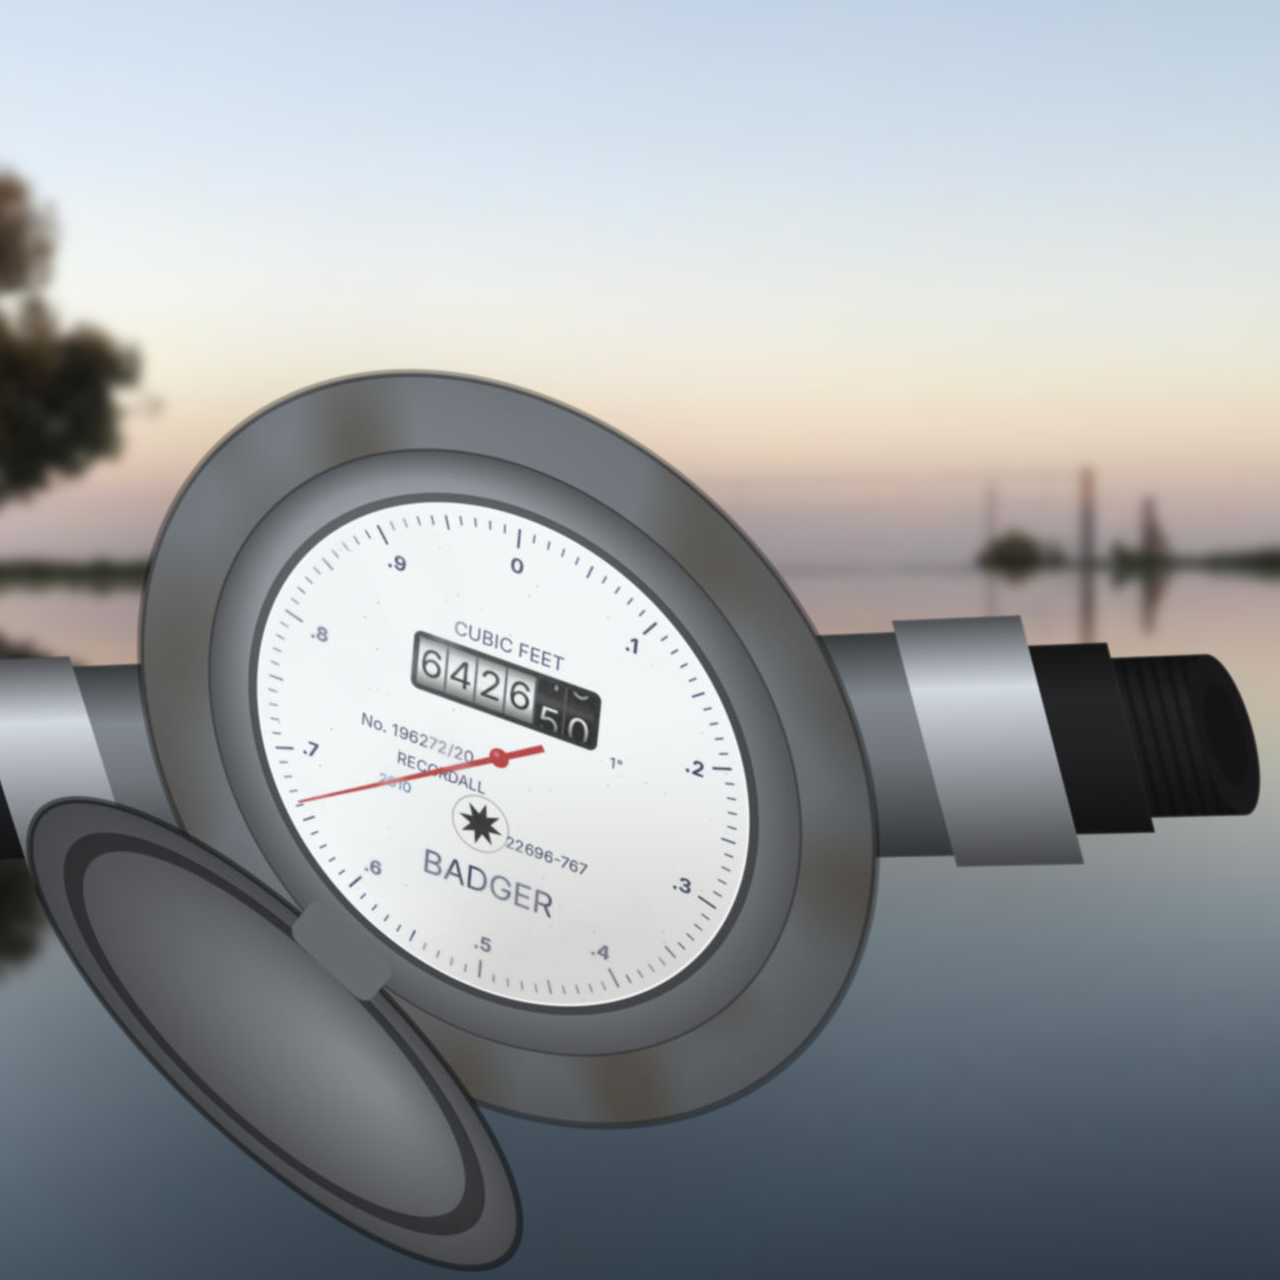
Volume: value=642649.66 unit=ft³
